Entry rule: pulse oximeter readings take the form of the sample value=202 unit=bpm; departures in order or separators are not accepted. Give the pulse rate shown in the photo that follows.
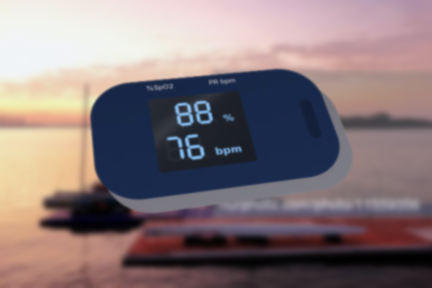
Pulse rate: value=76 unit=bpm
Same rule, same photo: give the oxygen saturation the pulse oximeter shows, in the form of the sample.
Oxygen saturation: value=88 unit=%
